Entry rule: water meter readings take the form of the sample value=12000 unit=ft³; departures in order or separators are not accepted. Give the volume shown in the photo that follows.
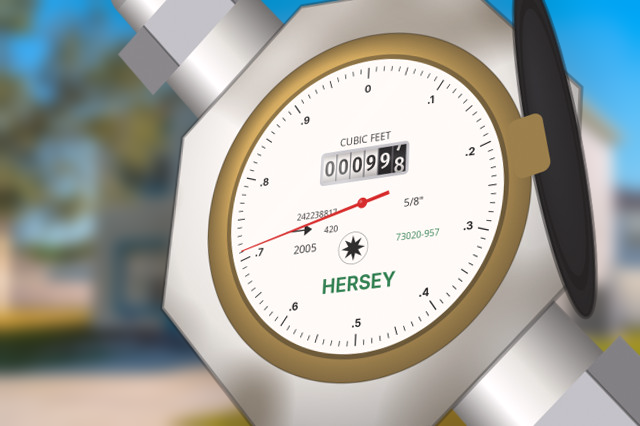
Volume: value=997.71 unit=ft³
